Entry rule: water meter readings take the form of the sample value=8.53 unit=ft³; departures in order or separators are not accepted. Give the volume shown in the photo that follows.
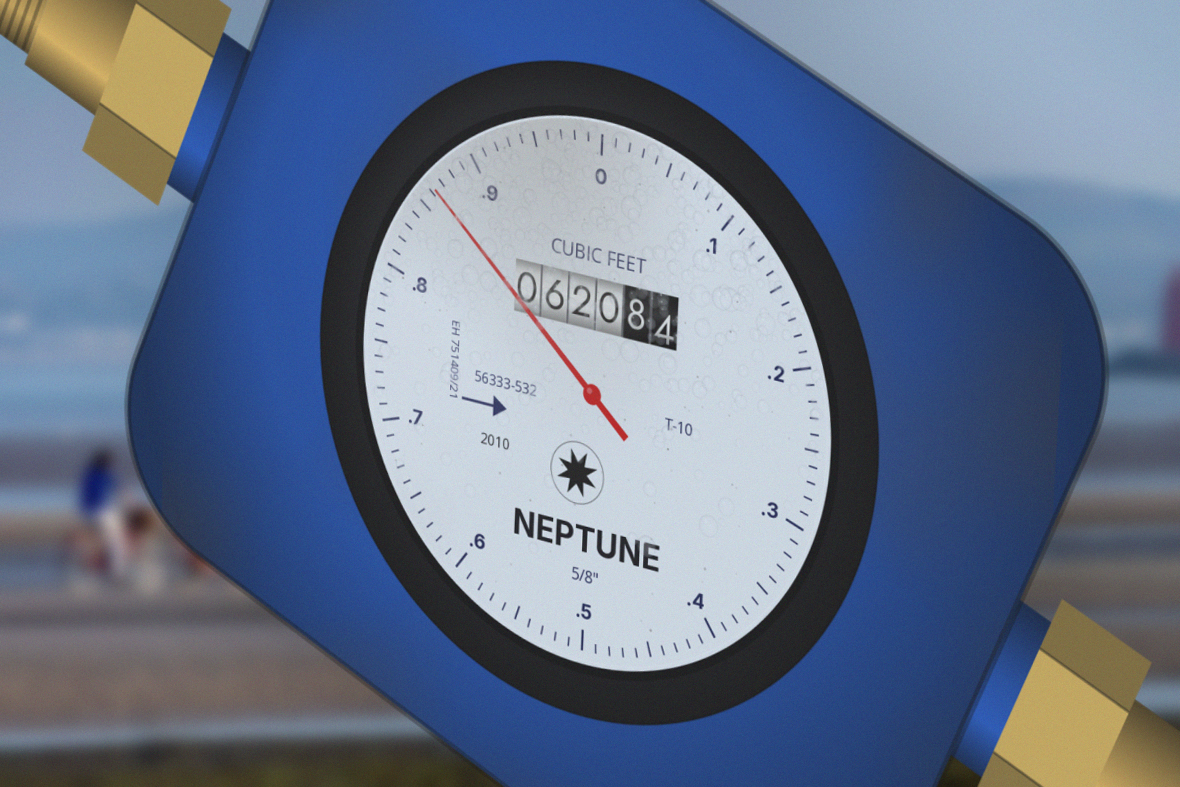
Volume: value=62083.86 unit=ft³
